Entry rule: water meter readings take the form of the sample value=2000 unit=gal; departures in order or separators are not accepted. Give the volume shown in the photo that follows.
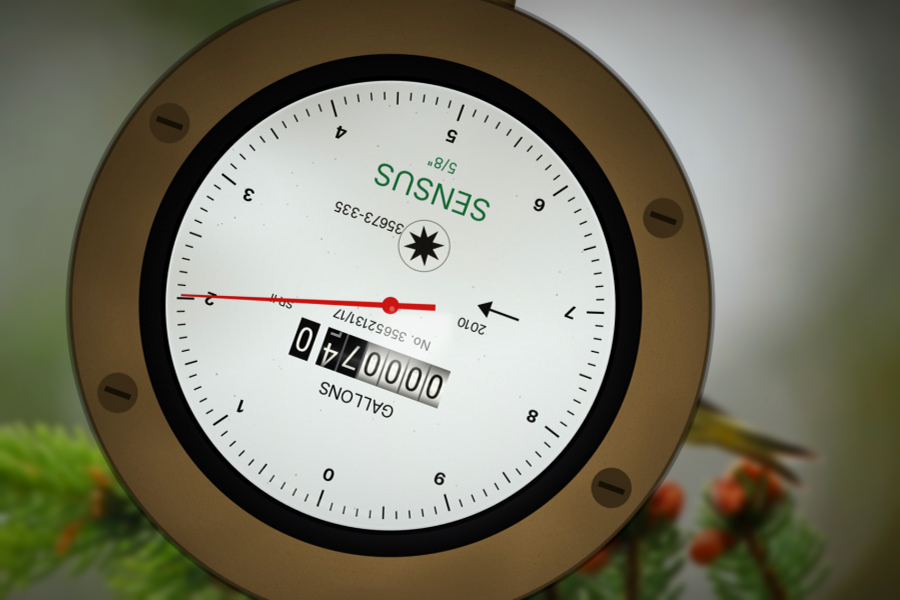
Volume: value=742.0 unit=gal
